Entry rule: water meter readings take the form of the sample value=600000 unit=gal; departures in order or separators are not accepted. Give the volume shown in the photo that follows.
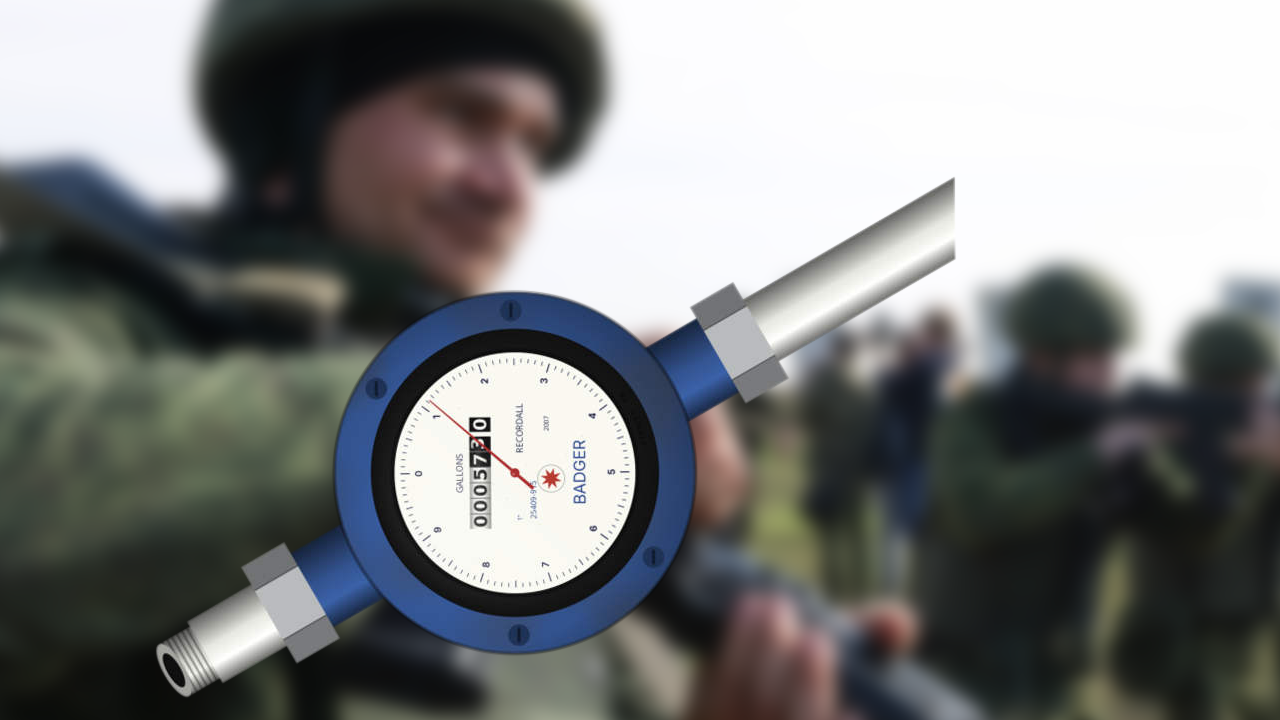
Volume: value=5731.1 unit=gal
